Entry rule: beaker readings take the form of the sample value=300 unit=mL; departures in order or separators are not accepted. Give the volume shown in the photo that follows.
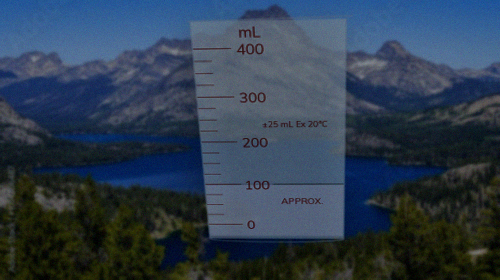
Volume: value=100 unit=mL
